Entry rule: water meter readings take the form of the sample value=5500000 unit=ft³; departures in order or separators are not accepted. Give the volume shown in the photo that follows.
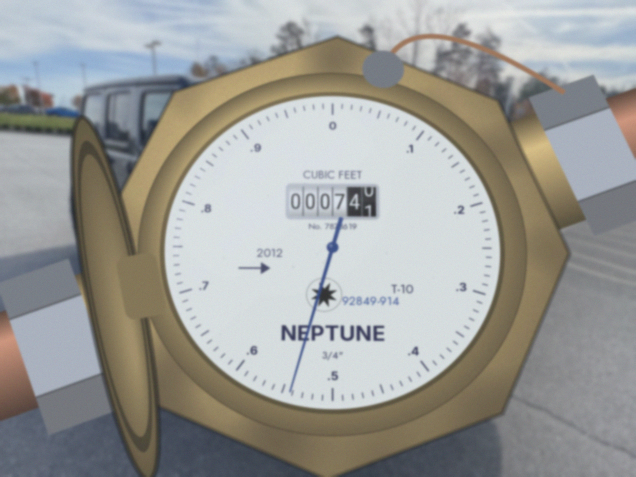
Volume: value=740.54 unit=ft³
